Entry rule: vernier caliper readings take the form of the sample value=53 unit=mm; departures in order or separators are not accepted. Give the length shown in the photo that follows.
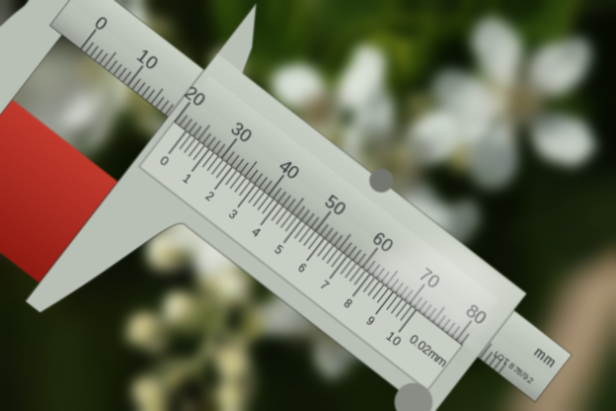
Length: value=22.5 unit=mm
